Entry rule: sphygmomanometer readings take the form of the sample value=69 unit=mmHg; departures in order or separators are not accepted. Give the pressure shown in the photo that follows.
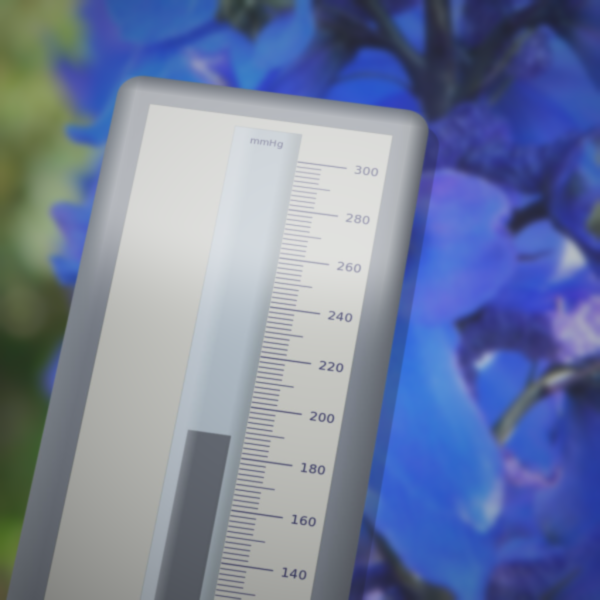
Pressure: value=188 unit=mmHg
